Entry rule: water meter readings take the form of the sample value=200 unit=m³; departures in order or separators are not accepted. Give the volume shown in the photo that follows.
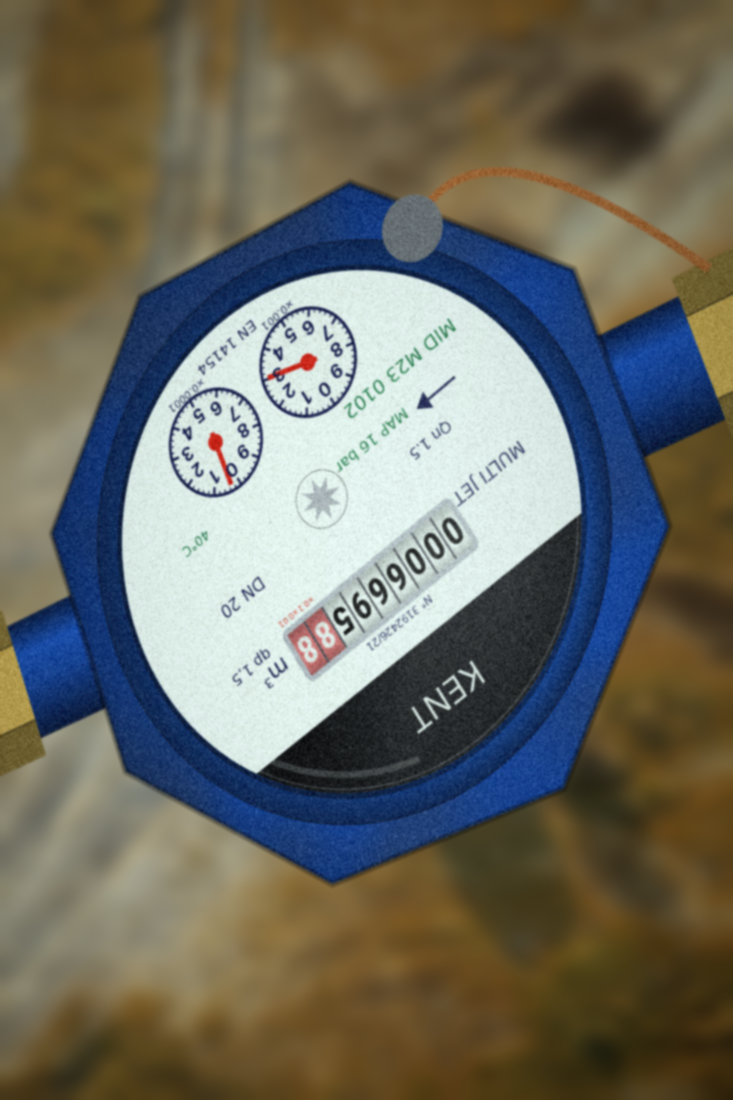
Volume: value=6695.8830 unit=m³
